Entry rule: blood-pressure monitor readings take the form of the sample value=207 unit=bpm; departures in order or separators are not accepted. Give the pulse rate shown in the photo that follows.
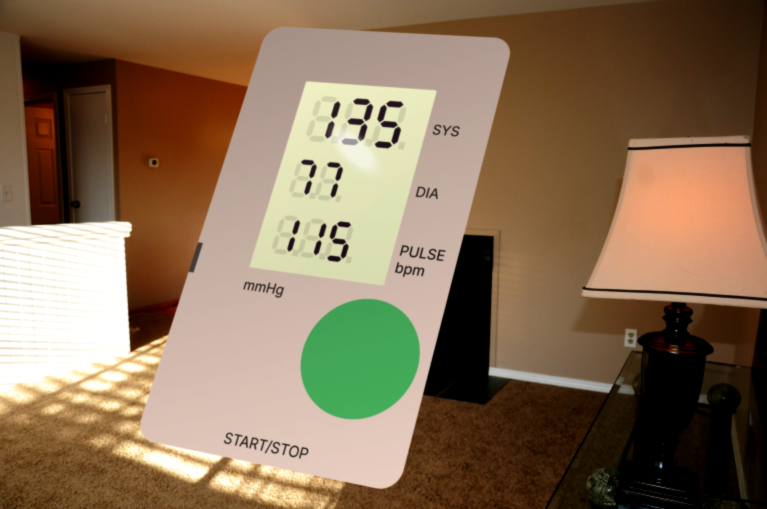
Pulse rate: value=115 unit=bpm
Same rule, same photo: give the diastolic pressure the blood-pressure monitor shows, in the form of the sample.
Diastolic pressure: value=77 unit=mmHg
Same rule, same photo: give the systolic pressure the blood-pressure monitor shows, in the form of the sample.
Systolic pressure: value=135 unit=mmHg
